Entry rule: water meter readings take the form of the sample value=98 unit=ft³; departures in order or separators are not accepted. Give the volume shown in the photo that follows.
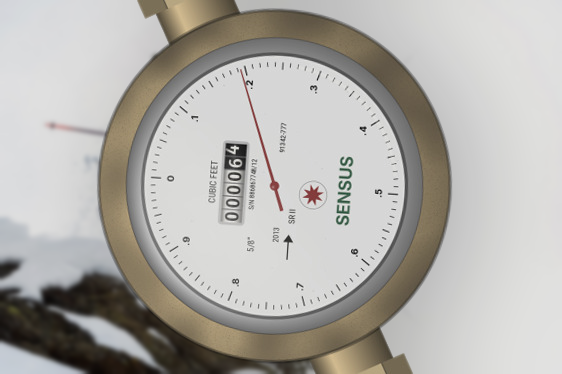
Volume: value=64.19 unit=ft³
